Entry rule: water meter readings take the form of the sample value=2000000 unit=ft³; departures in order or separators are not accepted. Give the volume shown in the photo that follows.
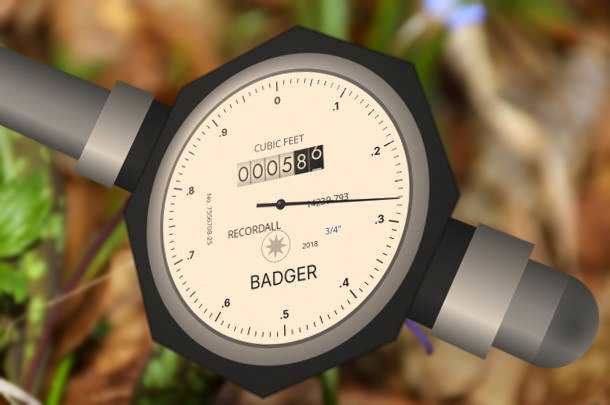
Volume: value=586.27 unit=ft³
